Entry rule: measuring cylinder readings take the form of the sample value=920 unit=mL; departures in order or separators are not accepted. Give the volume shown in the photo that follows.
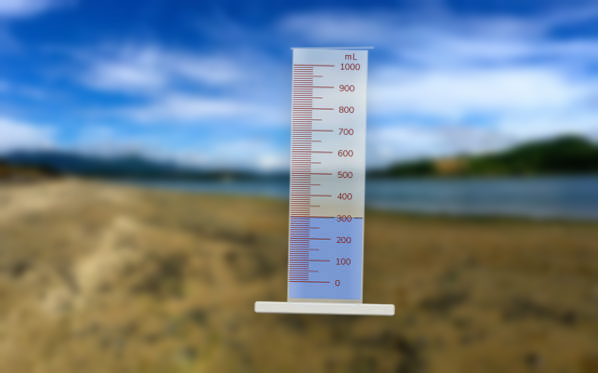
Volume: value=300 unit=mL
